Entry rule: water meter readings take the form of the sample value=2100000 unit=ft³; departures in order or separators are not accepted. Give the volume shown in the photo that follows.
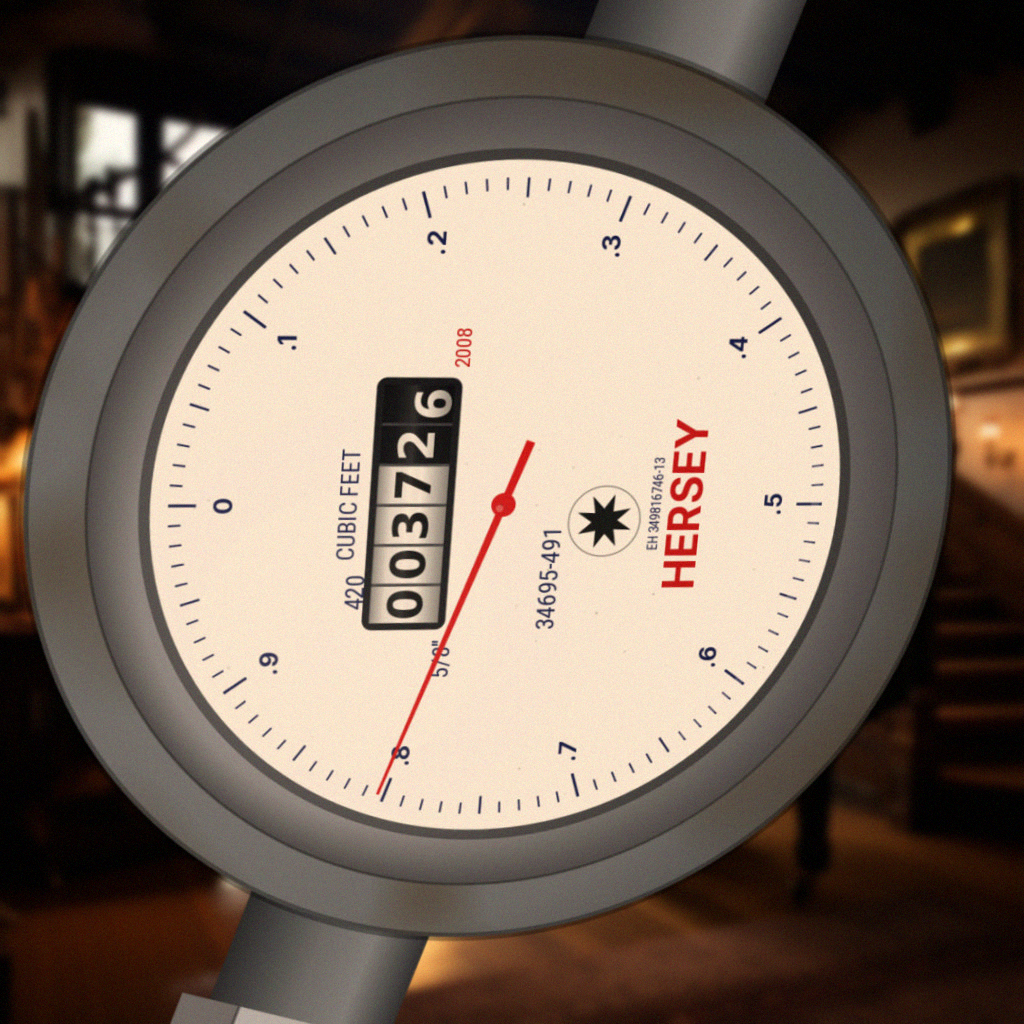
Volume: value=3725.80 unit=ft³
